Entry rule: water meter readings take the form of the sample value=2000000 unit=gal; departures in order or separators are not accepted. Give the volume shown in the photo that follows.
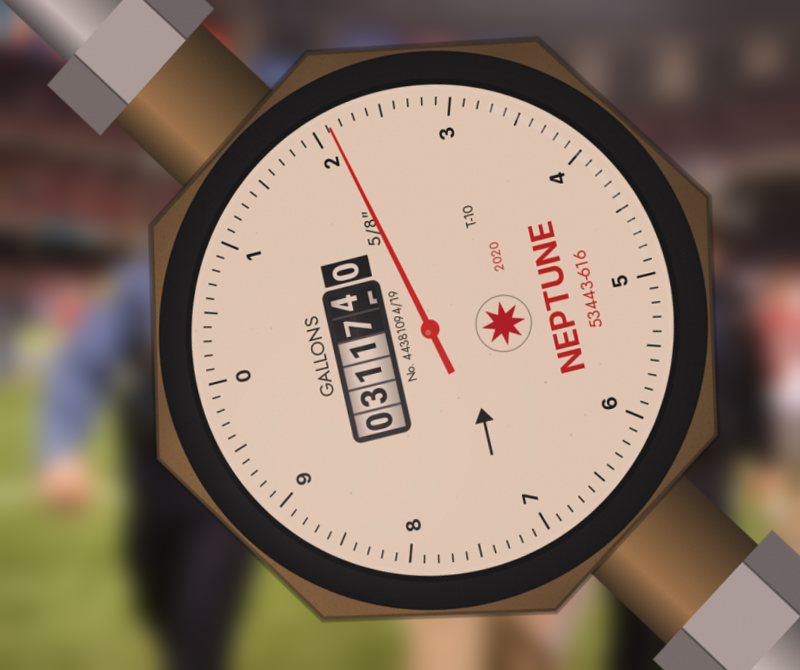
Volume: value=311742.1 unit=gal
